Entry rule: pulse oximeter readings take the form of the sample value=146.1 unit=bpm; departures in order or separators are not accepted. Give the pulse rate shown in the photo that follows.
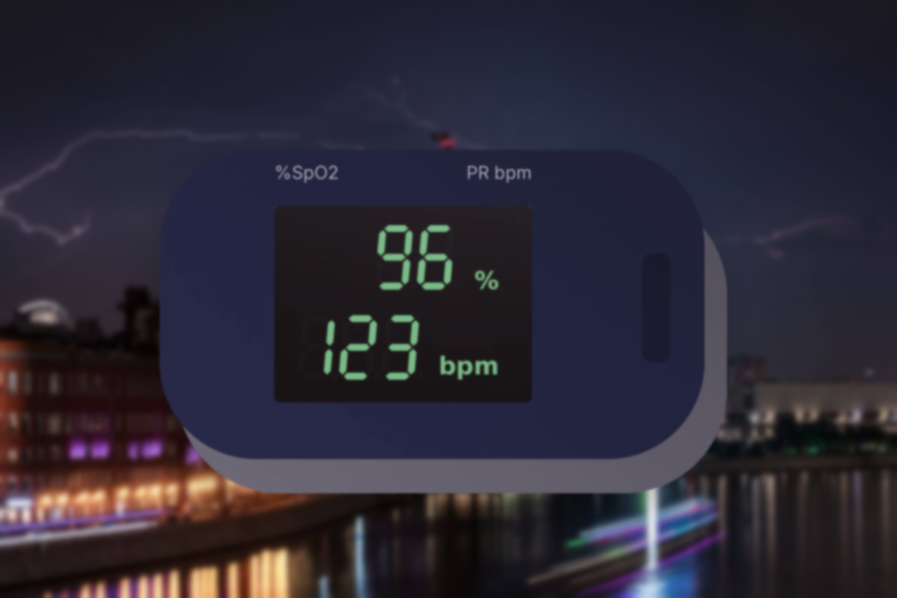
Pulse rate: value=123 unit=bpm
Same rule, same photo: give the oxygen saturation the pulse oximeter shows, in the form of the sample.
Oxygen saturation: value=96 unit=%
